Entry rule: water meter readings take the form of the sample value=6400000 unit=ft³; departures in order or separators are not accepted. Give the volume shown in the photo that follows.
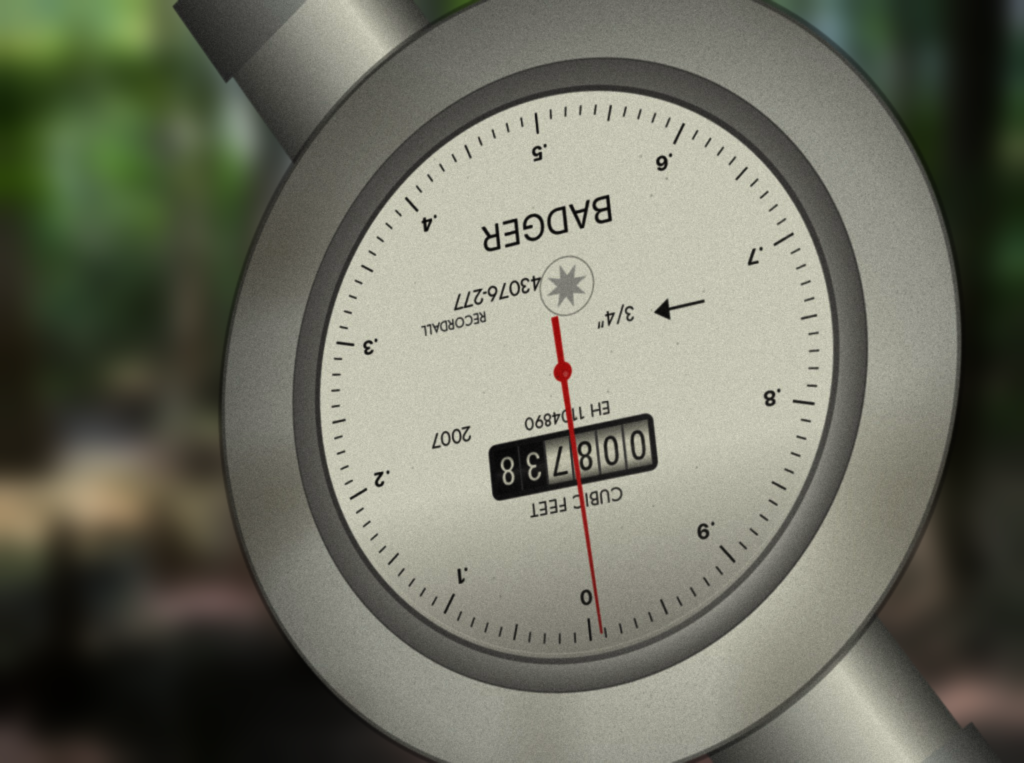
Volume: value=8737.99 unit=ft³
